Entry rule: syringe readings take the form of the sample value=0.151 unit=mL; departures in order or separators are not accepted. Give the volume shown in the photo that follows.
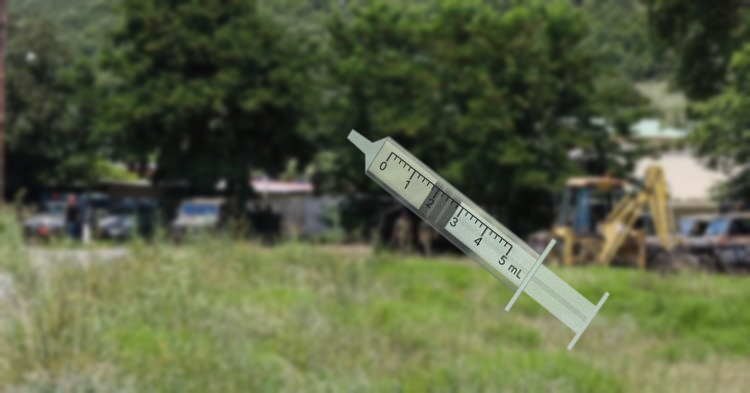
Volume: value=1.8 unit=mL
